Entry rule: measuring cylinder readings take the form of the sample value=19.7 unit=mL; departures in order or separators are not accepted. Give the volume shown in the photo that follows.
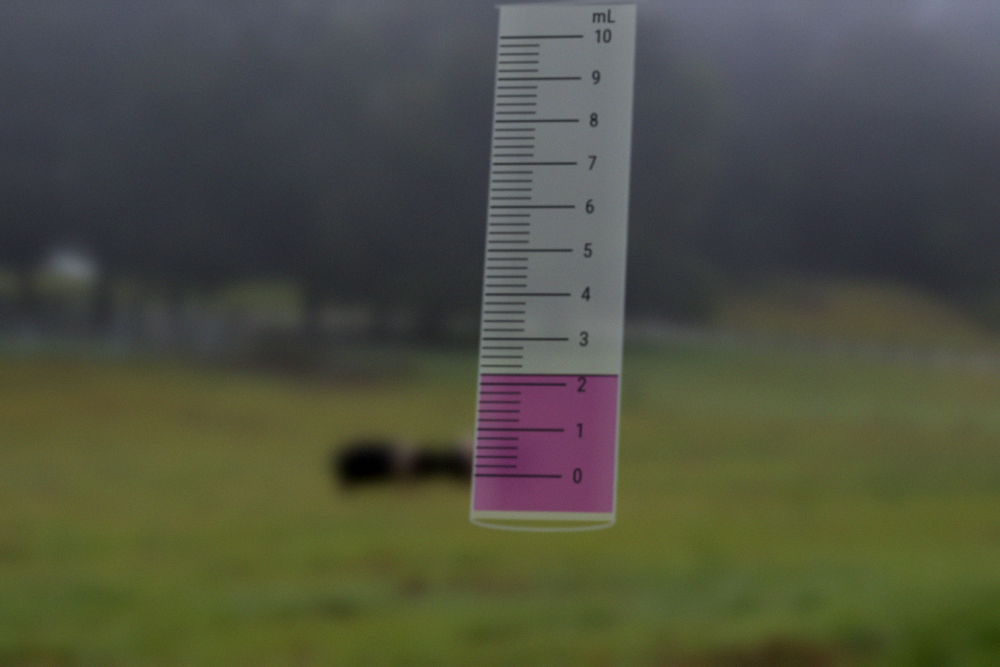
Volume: value=2.2 unit=mL
